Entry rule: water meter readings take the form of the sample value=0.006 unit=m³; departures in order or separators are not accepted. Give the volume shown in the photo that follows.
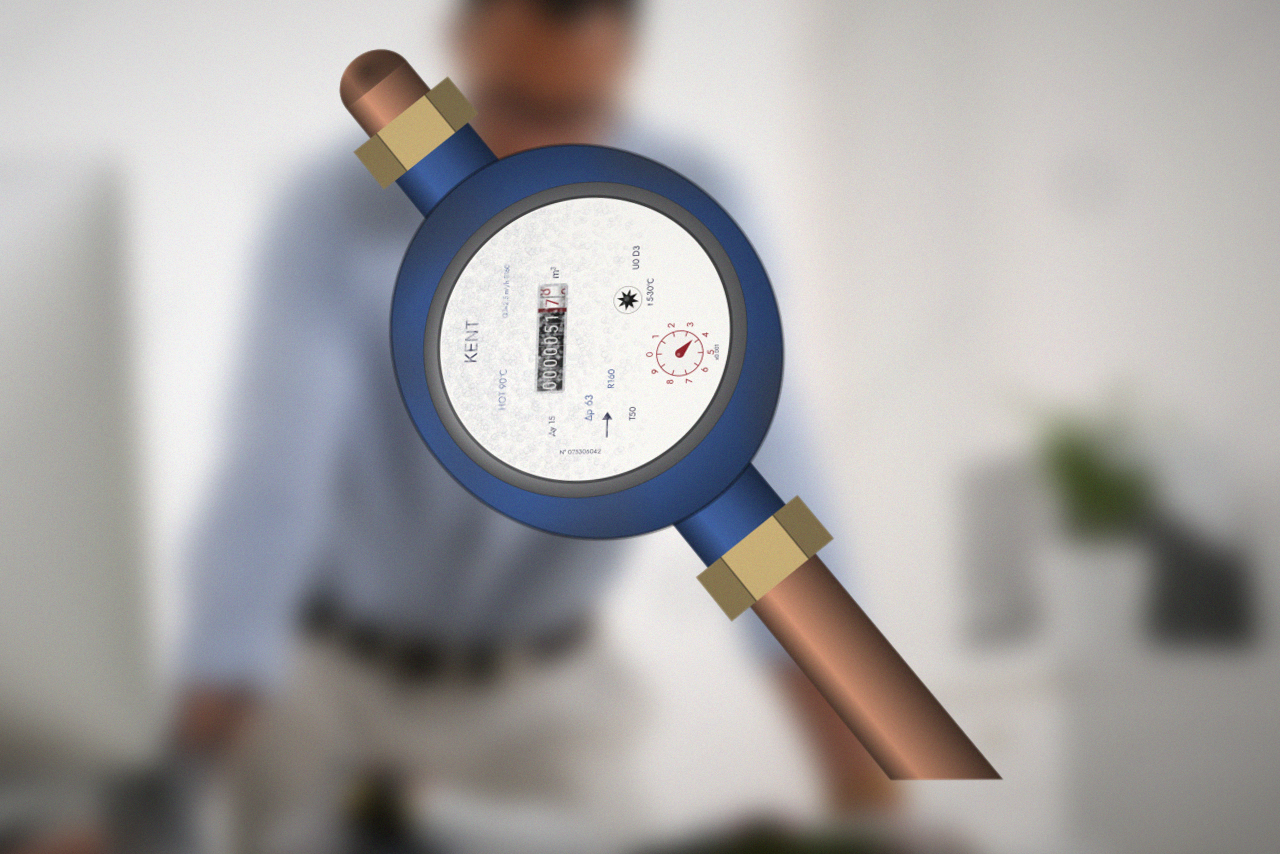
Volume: value=51.783 unit=m³
